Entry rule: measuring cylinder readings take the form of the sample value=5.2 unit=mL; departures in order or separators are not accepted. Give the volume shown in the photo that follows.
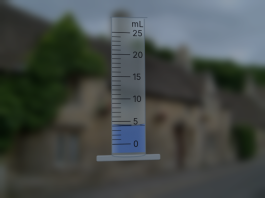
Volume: value=4 unit=mL
